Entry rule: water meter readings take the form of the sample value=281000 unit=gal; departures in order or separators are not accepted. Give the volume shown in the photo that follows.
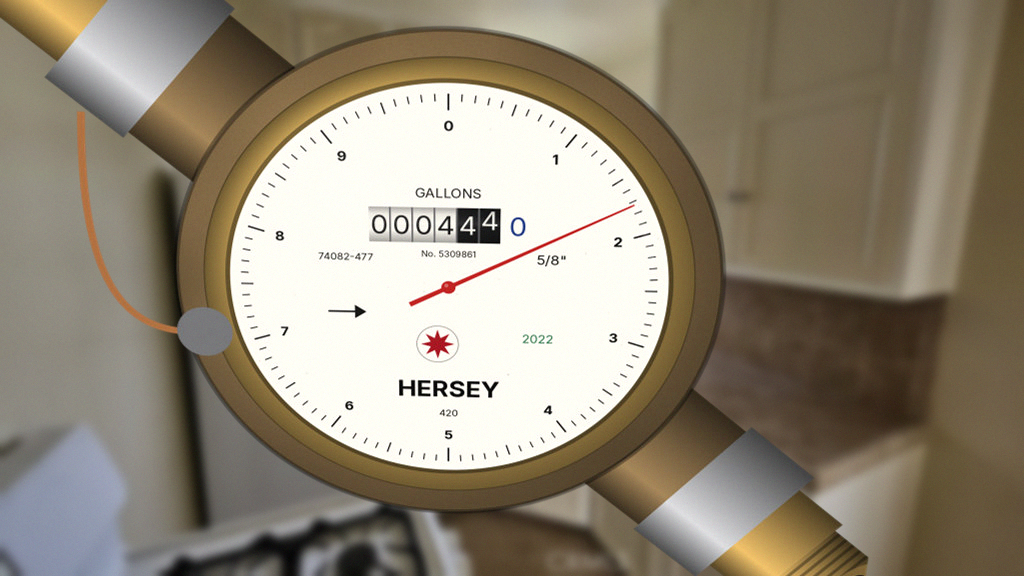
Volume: value=4441.7 unit=gal
